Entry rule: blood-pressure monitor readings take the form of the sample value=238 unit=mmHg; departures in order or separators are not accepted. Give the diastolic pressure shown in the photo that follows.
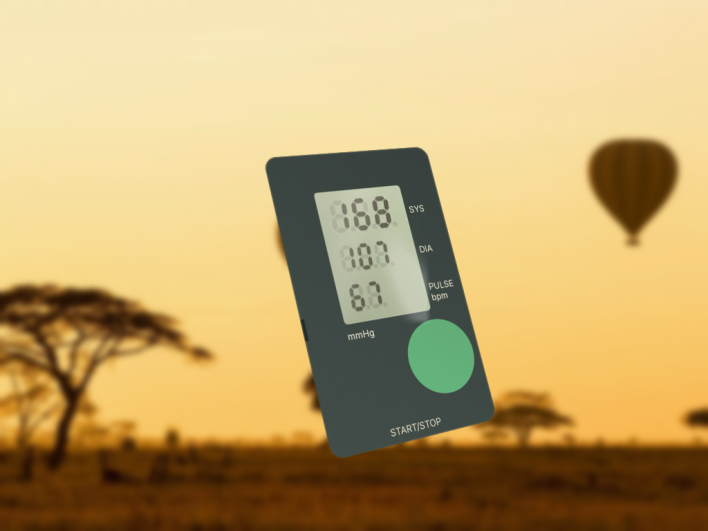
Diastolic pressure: value=107 unit=mmHg
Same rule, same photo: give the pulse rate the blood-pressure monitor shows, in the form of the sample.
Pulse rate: value=67 unit=bpm
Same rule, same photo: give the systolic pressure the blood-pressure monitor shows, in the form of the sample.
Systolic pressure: value=168 unit=mmHg
